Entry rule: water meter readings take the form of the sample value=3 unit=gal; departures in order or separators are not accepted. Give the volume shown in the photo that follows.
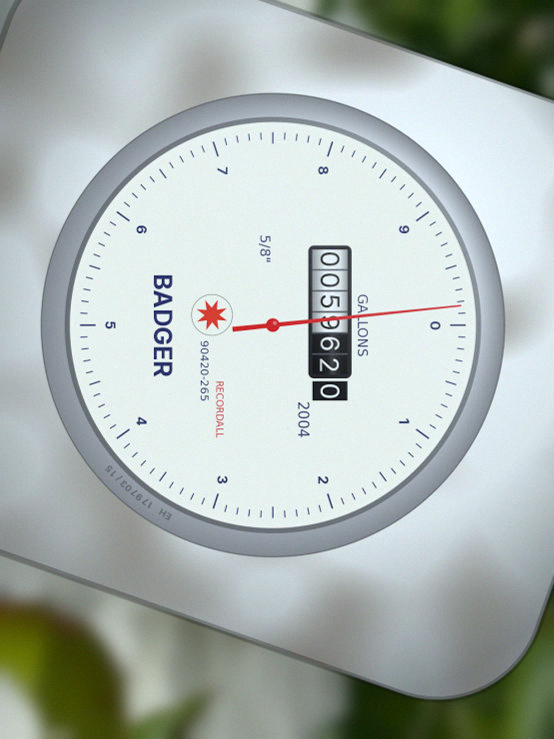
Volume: value=59619.8 unit=gal
